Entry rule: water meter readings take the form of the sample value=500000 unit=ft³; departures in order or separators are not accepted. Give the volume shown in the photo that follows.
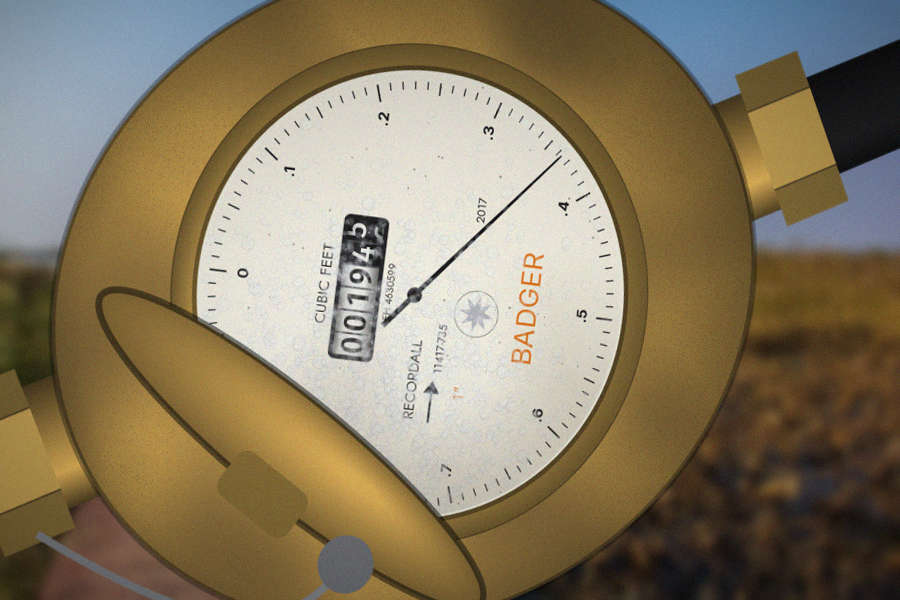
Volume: value=1945.36 unit=ft³
